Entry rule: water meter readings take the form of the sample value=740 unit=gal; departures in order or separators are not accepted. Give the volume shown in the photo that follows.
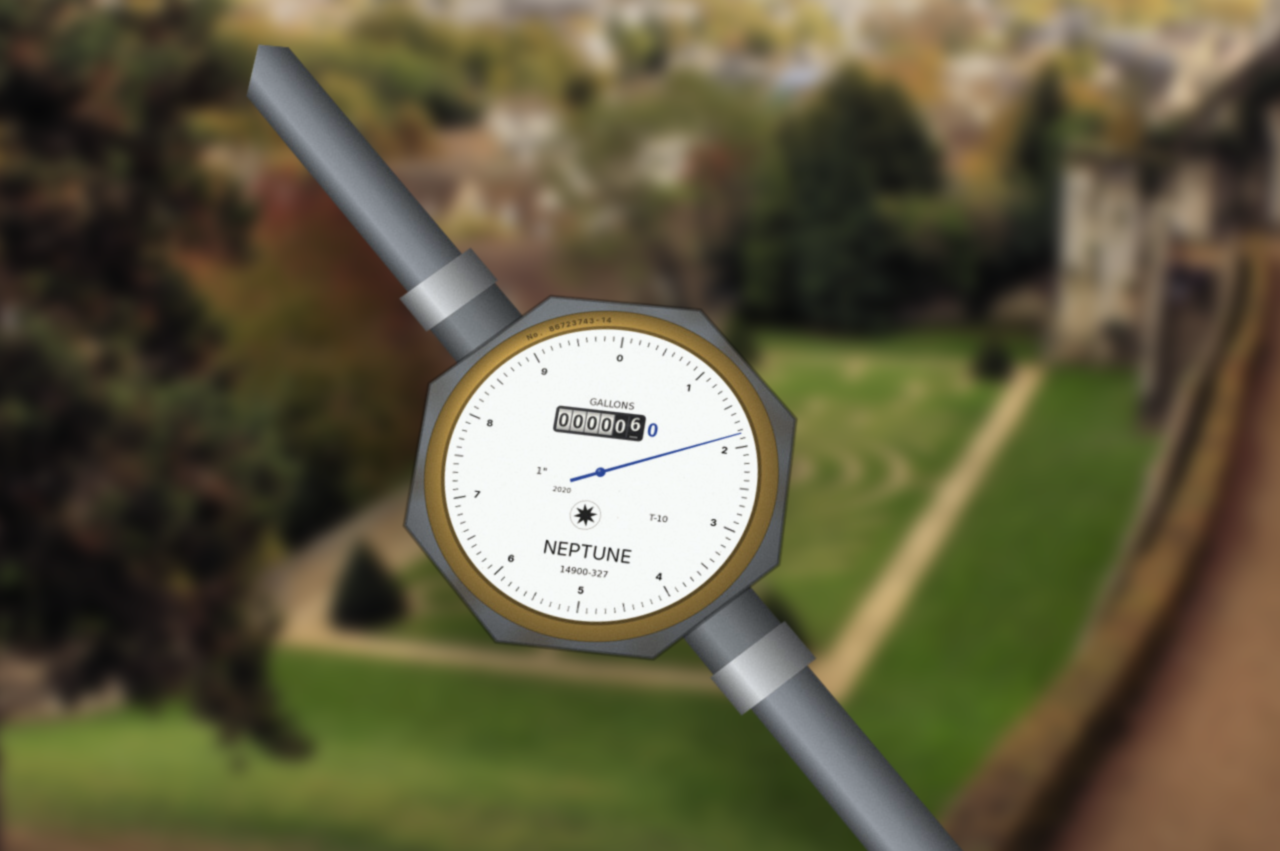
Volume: value=61.8 unit=gal
